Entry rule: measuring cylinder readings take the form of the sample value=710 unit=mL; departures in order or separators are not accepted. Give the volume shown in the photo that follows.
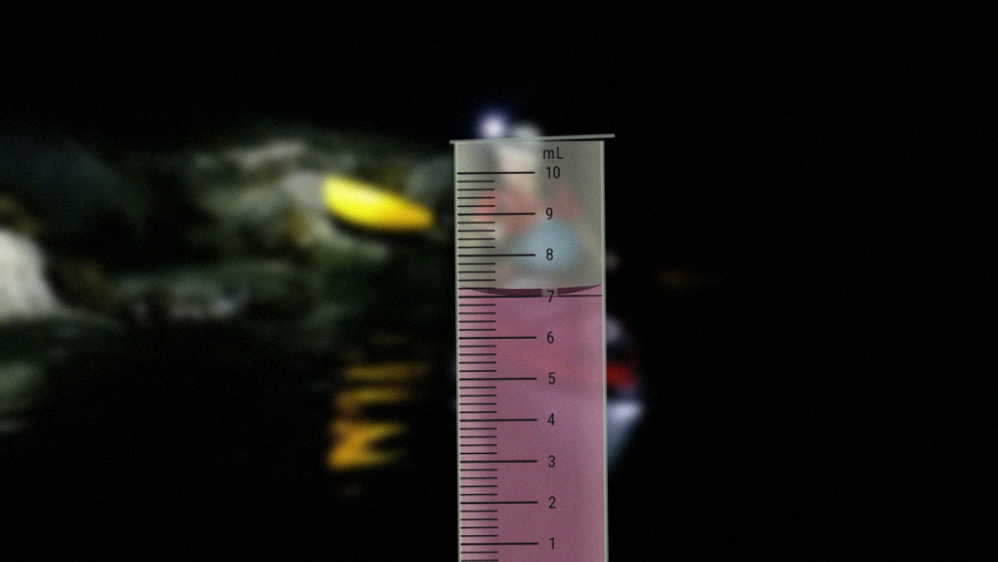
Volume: value=7 unit=mL
